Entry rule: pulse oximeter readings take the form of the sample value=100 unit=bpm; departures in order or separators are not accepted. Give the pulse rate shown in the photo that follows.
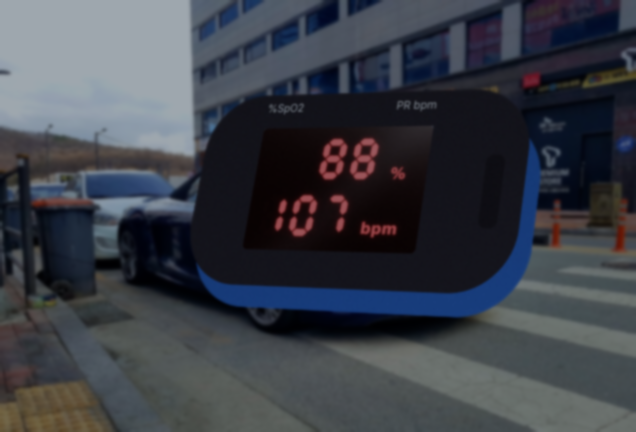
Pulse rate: value=107 unit=bpm
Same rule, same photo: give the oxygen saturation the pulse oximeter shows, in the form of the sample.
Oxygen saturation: value=88 unit=%
